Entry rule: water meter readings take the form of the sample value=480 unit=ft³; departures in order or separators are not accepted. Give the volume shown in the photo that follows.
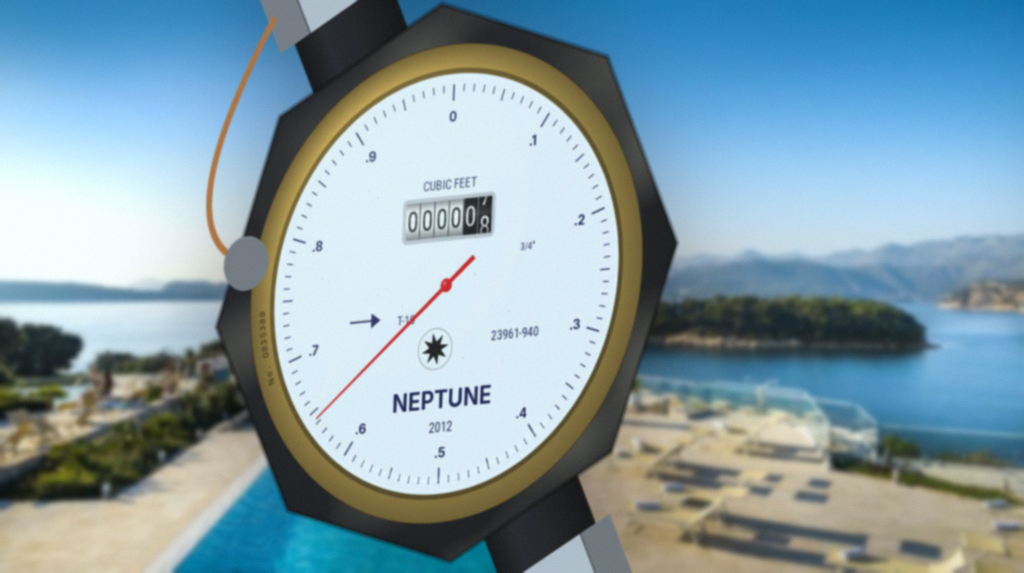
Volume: value=7.64 unit=ft³
